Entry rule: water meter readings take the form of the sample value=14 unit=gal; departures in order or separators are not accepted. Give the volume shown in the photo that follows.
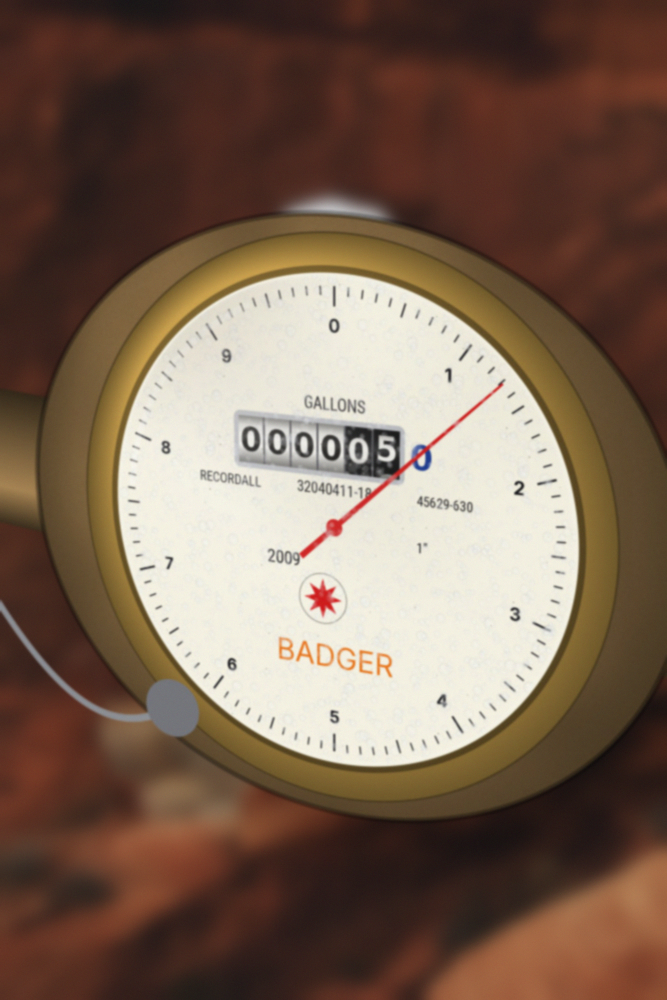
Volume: value=51.3 unit=gal
